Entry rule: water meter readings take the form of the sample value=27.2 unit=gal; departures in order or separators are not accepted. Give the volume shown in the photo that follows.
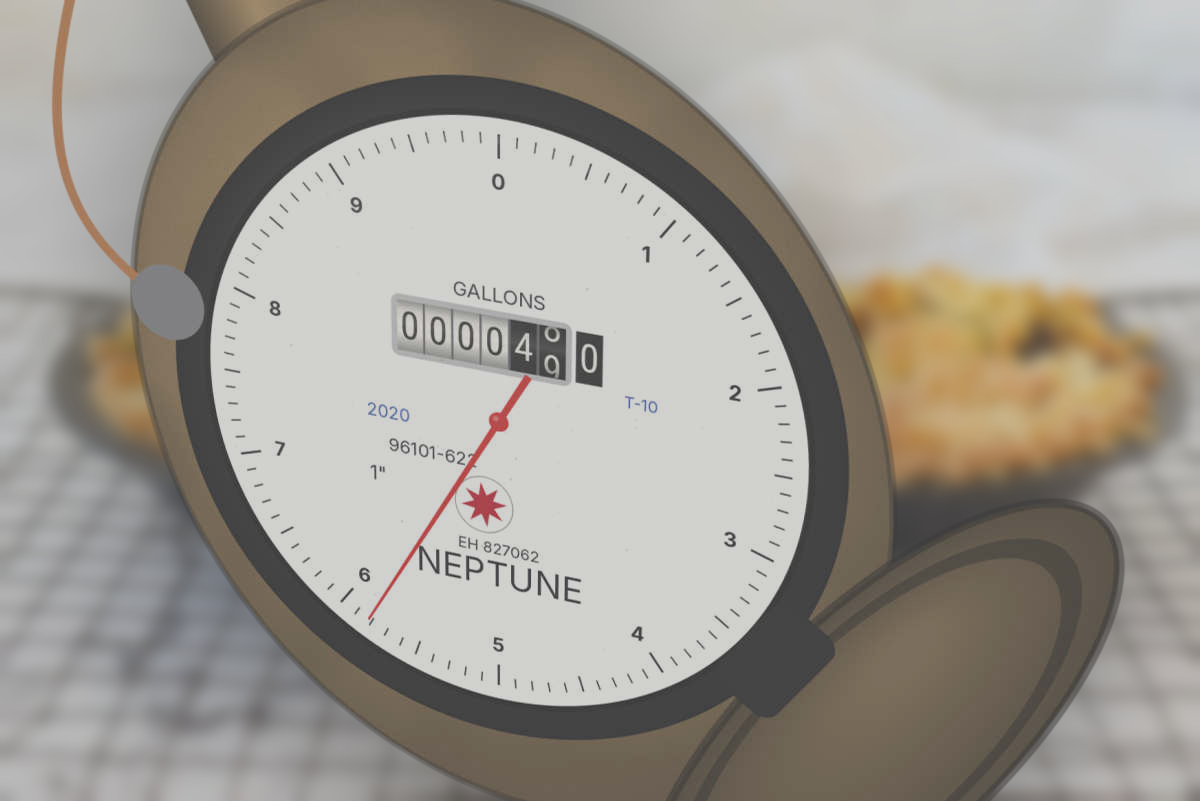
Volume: value=485.8 unit=gal
